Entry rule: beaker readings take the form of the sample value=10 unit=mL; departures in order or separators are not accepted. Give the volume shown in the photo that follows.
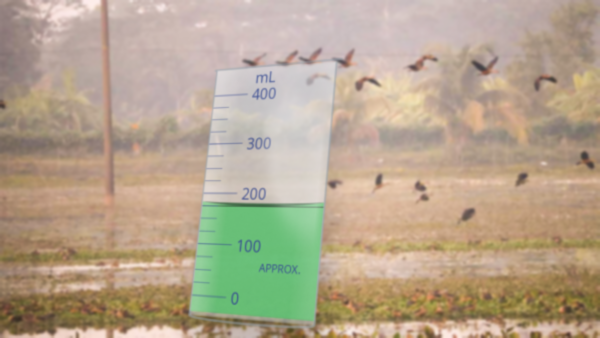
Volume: value=175 unit=mL
